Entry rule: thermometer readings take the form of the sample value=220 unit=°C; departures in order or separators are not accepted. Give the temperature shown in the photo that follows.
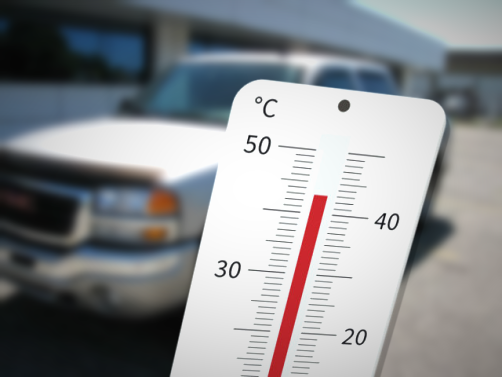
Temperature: value=43 unit=°C
